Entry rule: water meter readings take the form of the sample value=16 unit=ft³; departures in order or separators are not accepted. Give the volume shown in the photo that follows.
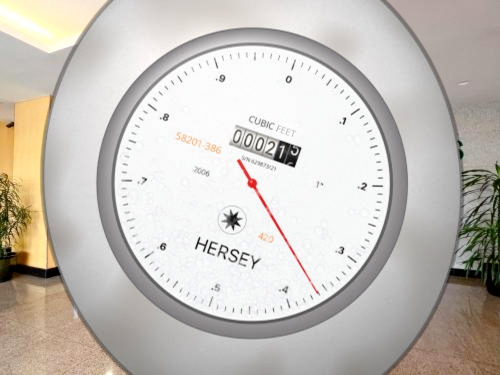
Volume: value=215.36 unit=ft³
